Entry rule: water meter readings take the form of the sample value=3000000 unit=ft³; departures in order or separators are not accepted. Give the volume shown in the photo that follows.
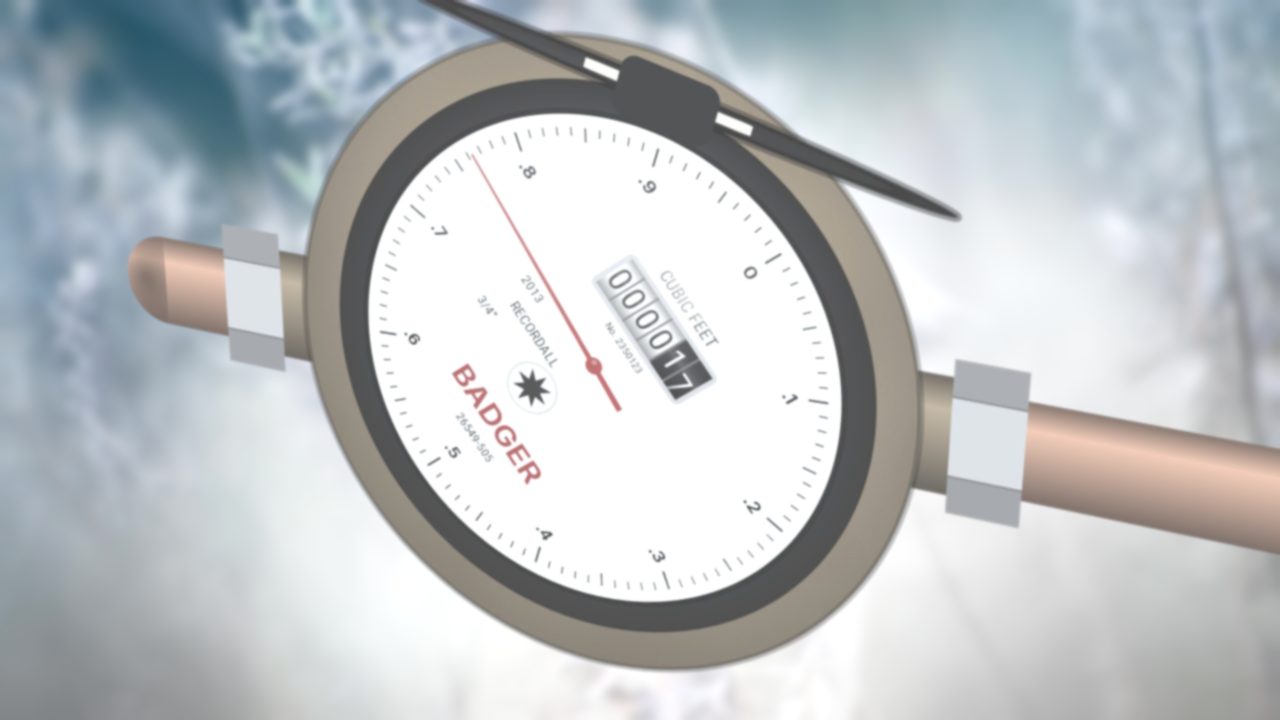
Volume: value=16.76 unit=ft³
